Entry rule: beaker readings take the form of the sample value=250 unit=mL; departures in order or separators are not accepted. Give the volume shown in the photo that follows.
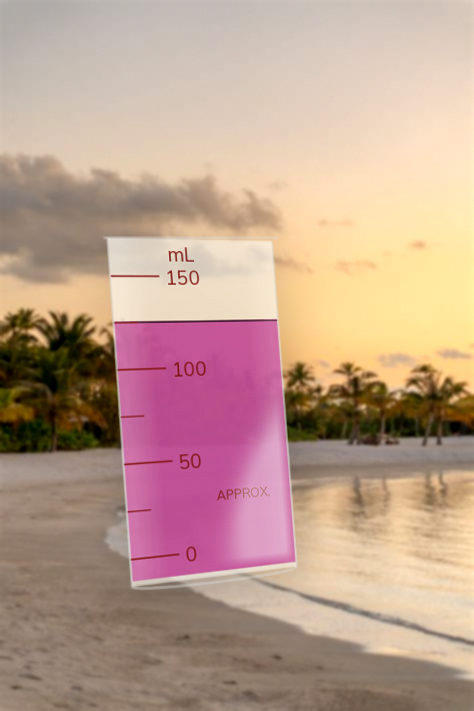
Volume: value=125 unit=mL
